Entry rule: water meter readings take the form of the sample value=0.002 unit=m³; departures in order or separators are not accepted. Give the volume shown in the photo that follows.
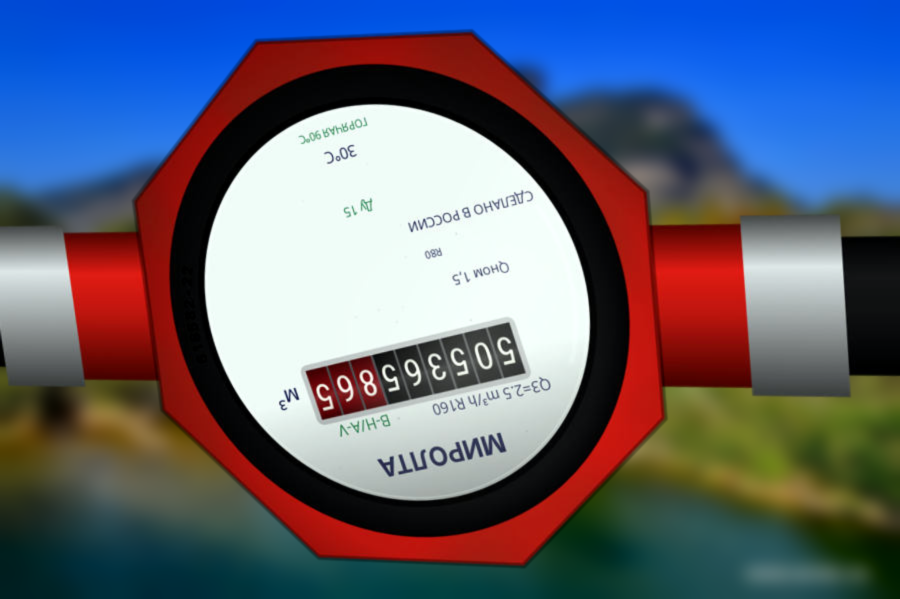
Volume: value=505365.865 unit=m³
